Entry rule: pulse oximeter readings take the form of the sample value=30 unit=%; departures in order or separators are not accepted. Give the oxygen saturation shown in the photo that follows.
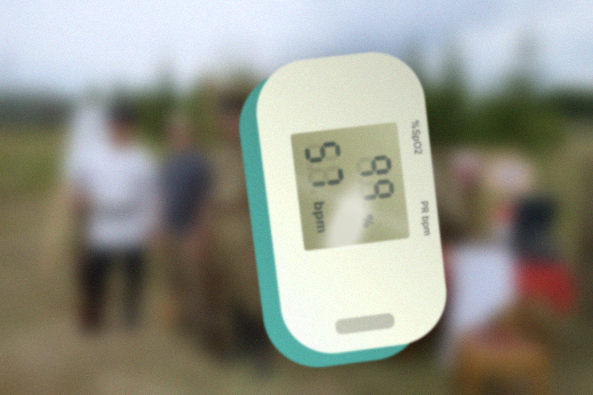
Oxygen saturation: value=99 unit=%
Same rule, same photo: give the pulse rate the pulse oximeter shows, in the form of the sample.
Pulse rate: value=57 unit=bpm
